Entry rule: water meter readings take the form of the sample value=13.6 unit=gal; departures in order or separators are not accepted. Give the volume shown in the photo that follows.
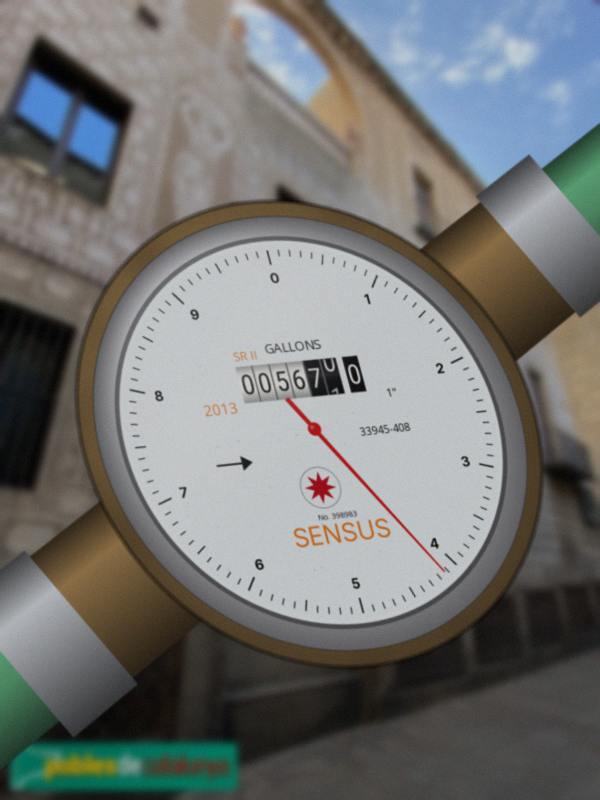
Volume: value=56704.1 unit=gal
